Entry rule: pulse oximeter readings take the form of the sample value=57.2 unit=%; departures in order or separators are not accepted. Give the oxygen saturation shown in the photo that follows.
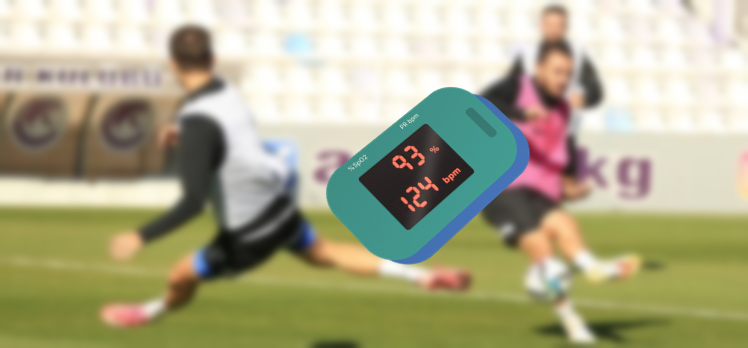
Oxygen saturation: value=93 unit=%
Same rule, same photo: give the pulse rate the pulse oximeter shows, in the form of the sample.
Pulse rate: value=124 unit=bpm
